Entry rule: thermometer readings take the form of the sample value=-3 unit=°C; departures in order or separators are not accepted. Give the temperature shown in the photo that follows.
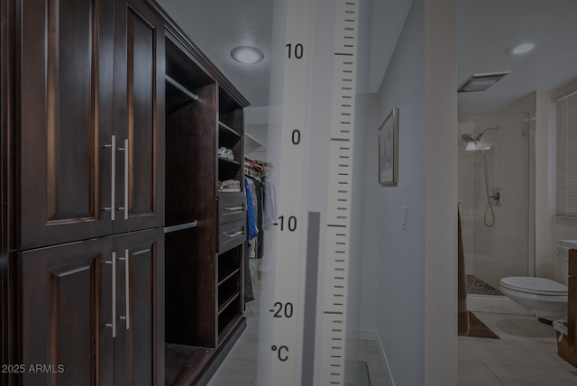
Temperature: value=-8.5 unit=°C
